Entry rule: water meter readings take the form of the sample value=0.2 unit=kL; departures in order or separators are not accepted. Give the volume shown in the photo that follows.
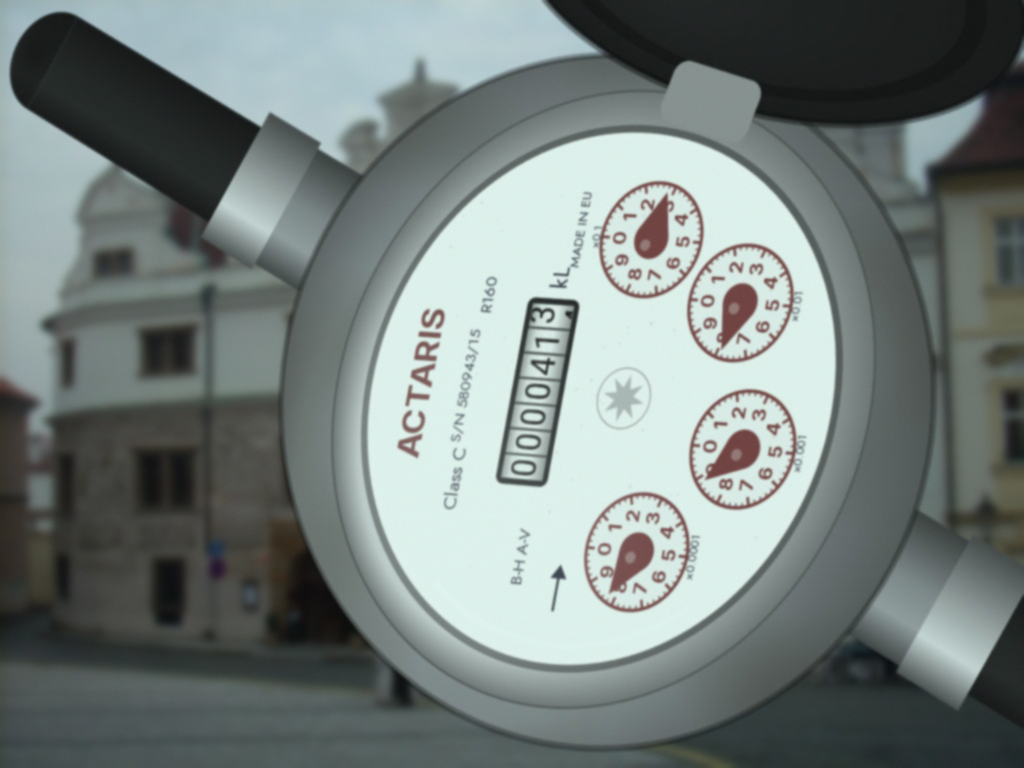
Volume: value=413.2788 unit=kL
